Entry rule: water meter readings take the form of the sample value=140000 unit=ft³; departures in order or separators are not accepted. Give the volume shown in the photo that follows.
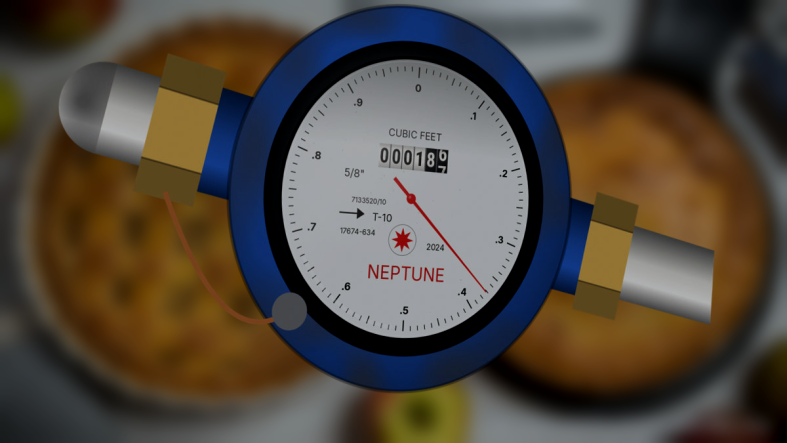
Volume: value=186.37 unit=ft³
